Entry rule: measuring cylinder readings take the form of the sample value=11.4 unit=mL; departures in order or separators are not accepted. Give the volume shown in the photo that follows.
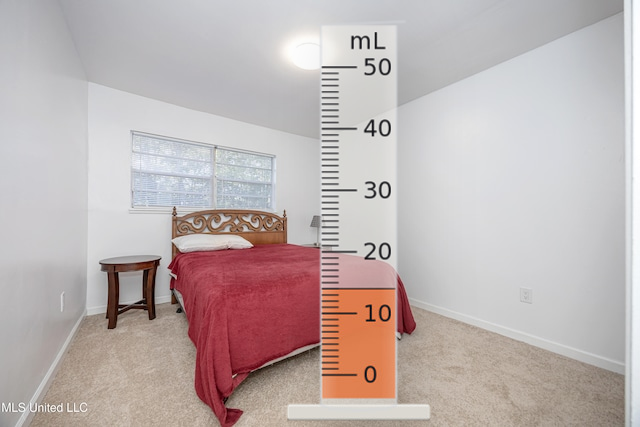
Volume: value=14 unit=mL
